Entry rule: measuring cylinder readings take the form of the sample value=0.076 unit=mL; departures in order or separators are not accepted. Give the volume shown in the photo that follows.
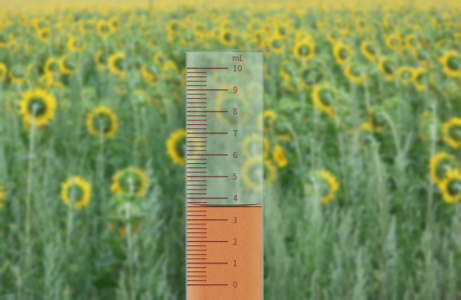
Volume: value=3.6 unit=mL
